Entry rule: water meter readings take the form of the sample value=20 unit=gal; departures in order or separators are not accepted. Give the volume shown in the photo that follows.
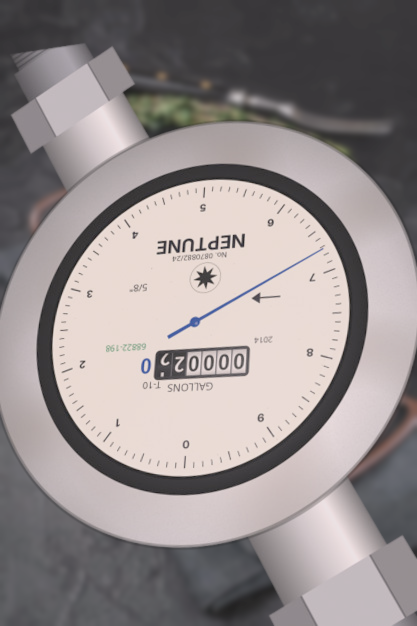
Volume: value=216.7 unit=gal
